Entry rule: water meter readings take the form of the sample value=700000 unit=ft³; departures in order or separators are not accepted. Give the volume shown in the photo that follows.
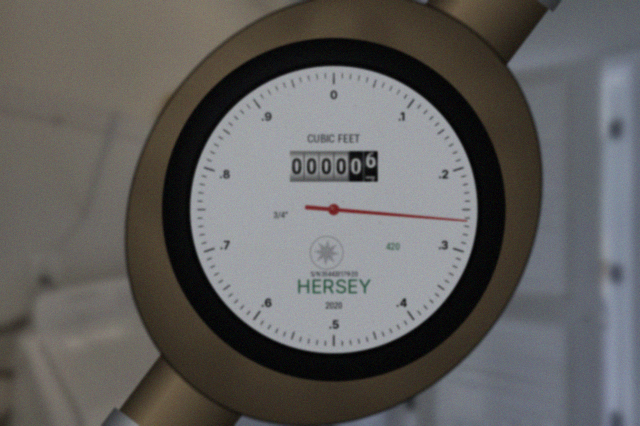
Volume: value=6.26 unit=ft³
